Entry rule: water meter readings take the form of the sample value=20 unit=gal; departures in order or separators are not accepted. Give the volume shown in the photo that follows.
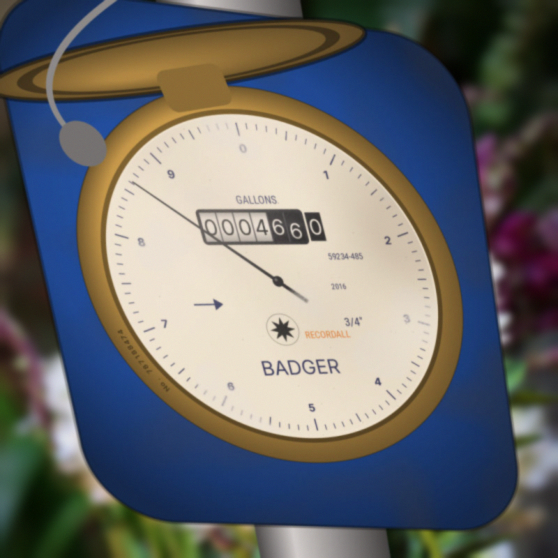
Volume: value=4658.6 unit=gal
